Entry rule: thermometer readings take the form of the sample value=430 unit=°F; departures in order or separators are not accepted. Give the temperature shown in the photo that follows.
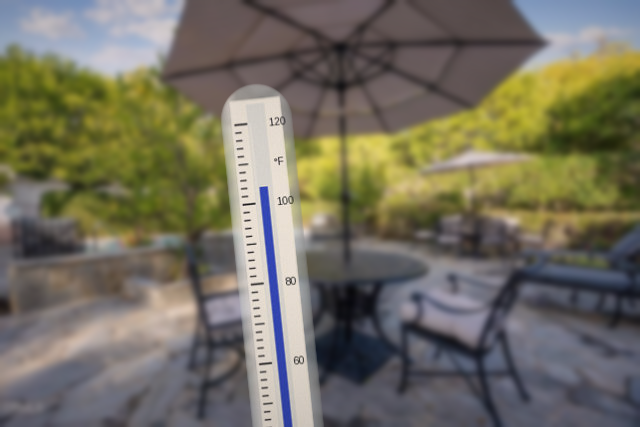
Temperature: value=104 unit=°F
